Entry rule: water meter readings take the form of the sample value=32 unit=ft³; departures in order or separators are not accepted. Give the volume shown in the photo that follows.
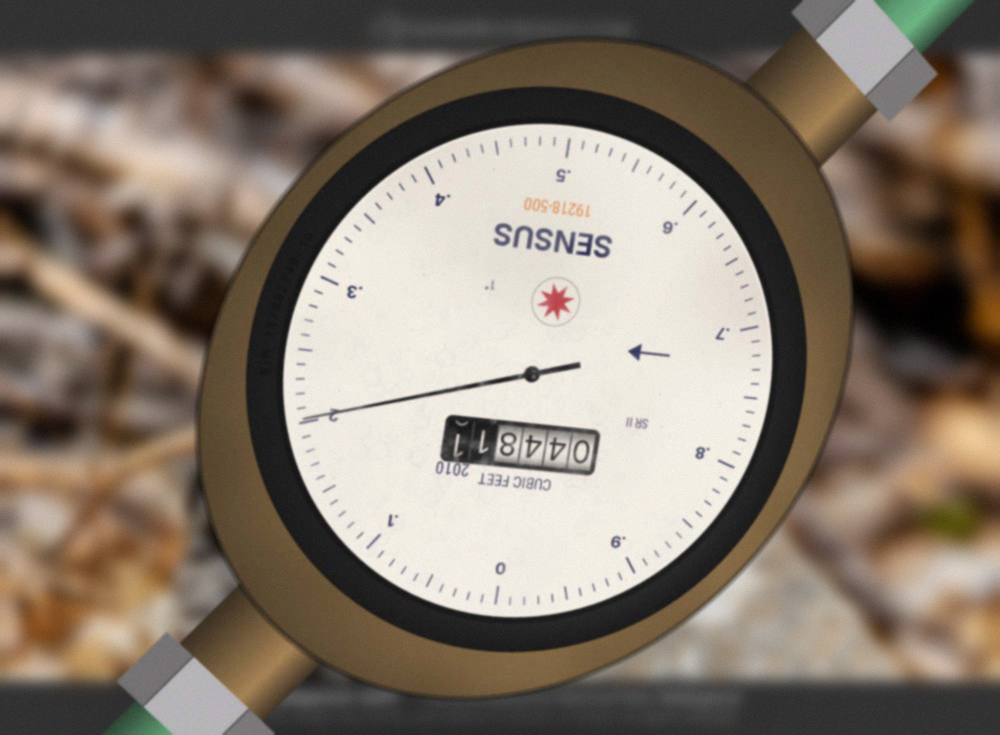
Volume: value=44811.20 unit=ft³
